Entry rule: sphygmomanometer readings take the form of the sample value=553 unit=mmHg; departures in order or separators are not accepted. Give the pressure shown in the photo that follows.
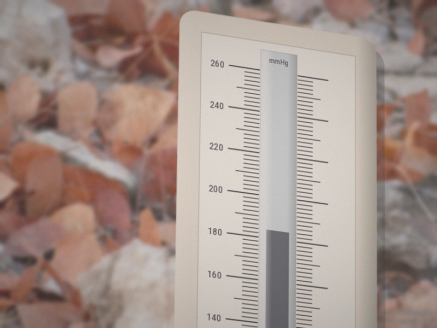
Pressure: value=184 unit=mmHg
